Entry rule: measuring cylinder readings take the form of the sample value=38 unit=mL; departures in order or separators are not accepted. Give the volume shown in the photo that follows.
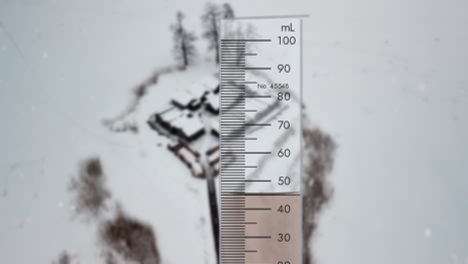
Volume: value=45 unit=mL
